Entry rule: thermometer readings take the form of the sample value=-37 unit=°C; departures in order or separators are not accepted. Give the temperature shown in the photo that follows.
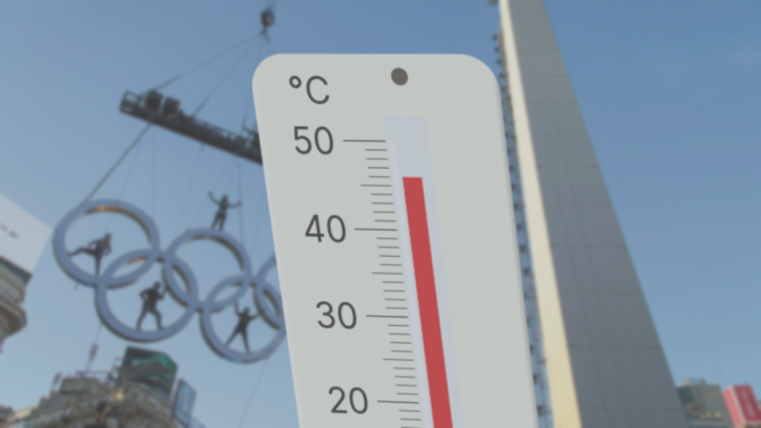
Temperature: value=46 unit=°C
